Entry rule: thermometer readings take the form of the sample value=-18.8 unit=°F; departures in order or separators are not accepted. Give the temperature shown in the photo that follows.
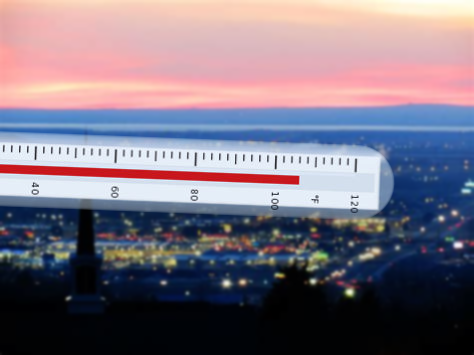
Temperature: value=106 unit=°F
